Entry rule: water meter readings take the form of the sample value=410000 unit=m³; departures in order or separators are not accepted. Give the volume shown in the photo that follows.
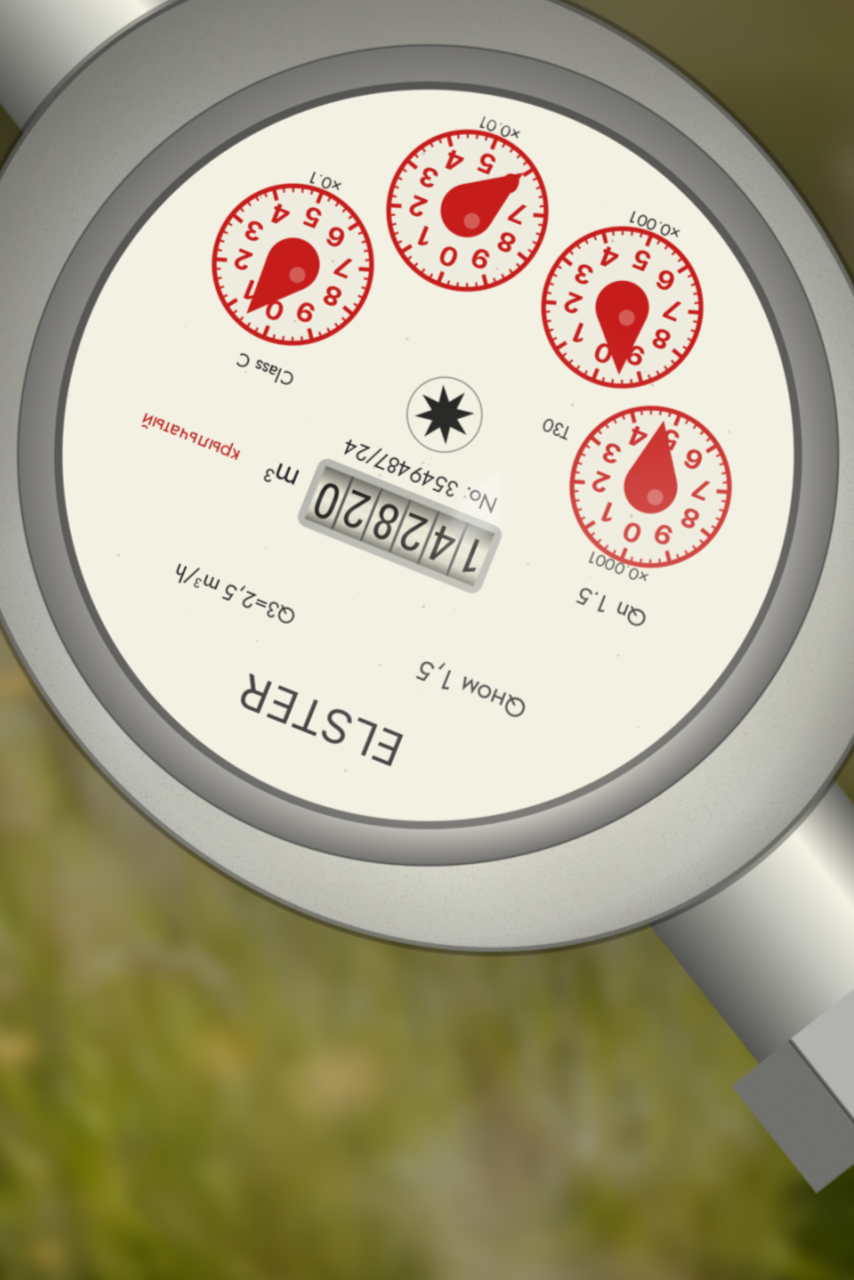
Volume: value=142820.0594 unit=m³
